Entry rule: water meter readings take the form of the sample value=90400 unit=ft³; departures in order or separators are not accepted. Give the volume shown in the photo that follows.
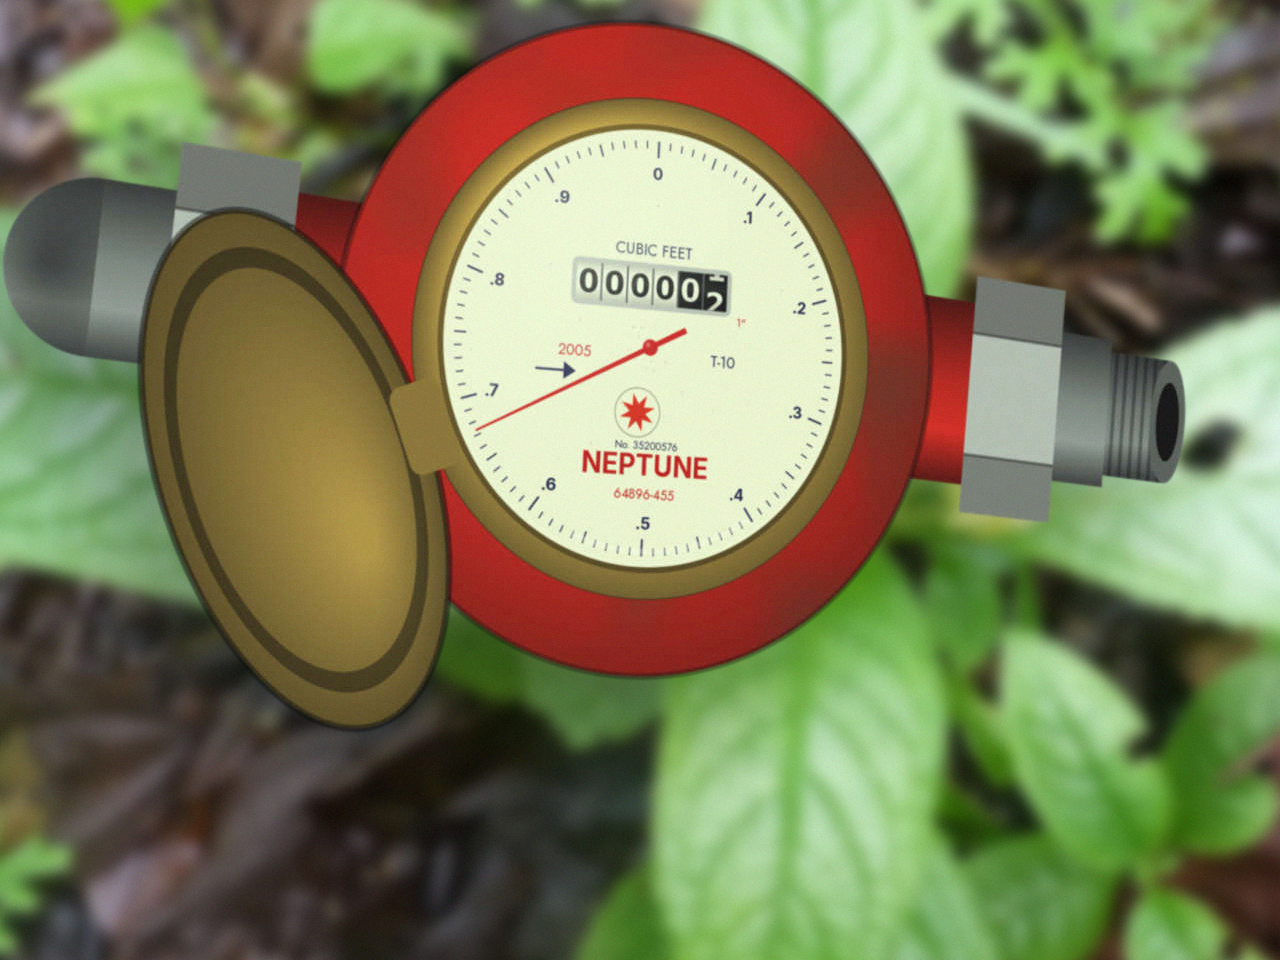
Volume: value=1.67 unit=ft³
